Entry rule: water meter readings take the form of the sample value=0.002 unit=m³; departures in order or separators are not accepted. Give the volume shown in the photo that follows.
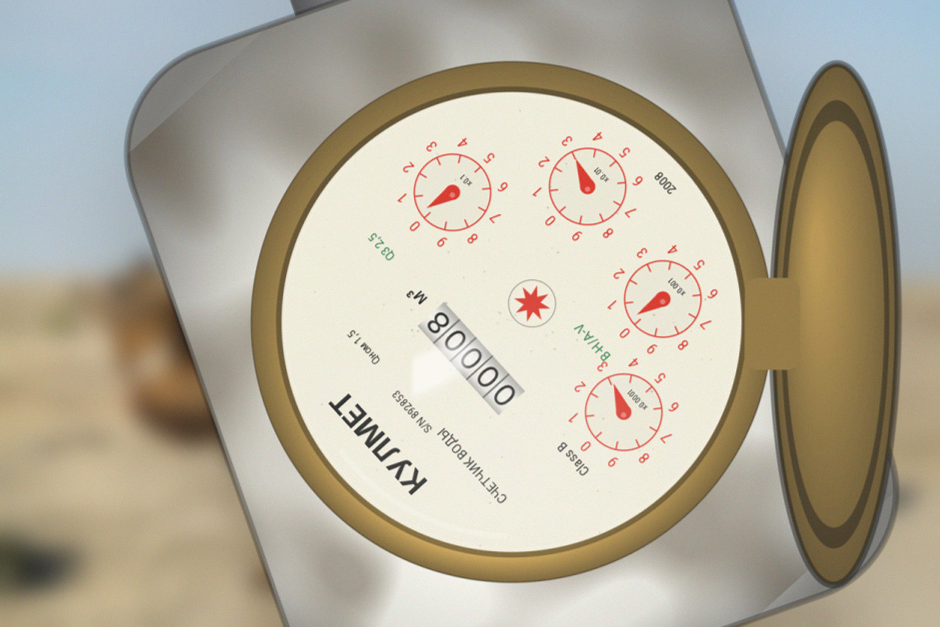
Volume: value=8.0303 unit=m³
